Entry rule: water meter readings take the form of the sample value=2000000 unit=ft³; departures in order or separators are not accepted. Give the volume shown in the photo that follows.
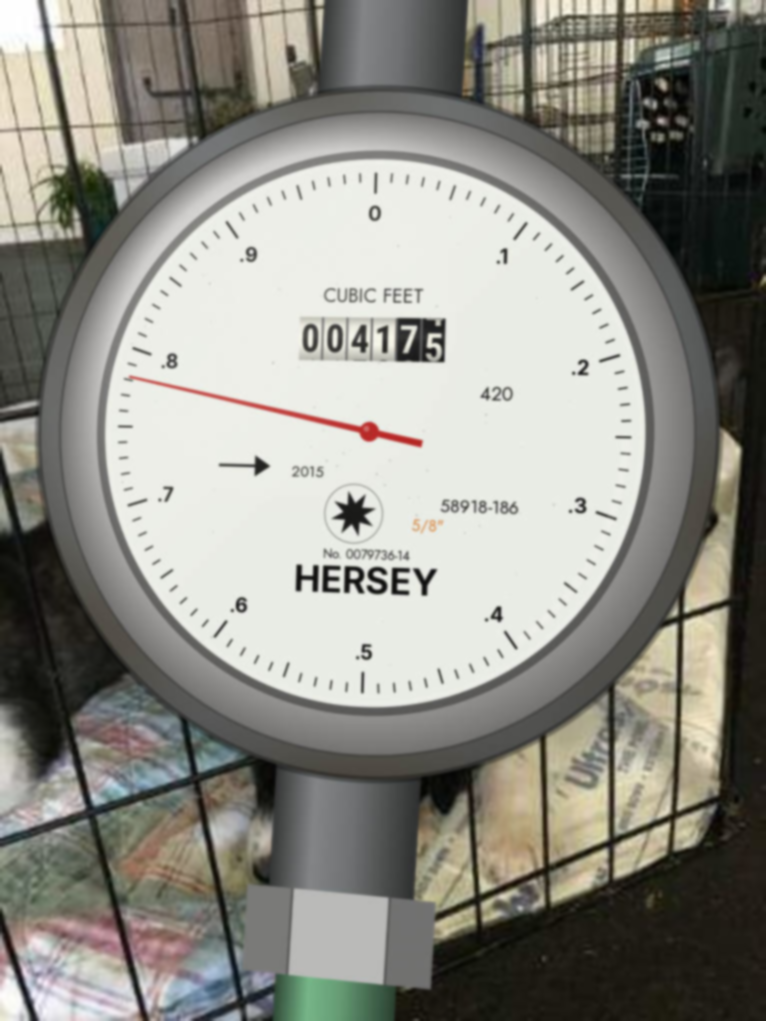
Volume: value=4174.78 unit=ft³
